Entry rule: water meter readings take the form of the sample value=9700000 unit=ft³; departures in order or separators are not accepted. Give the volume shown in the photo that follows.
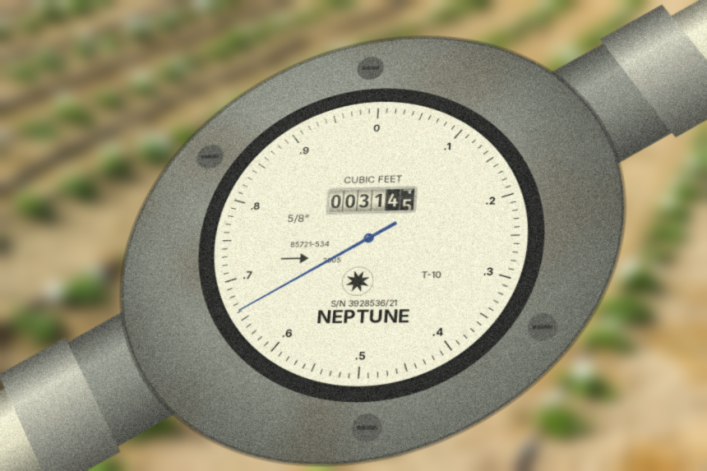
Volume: value=3144.66 unit=ft³
